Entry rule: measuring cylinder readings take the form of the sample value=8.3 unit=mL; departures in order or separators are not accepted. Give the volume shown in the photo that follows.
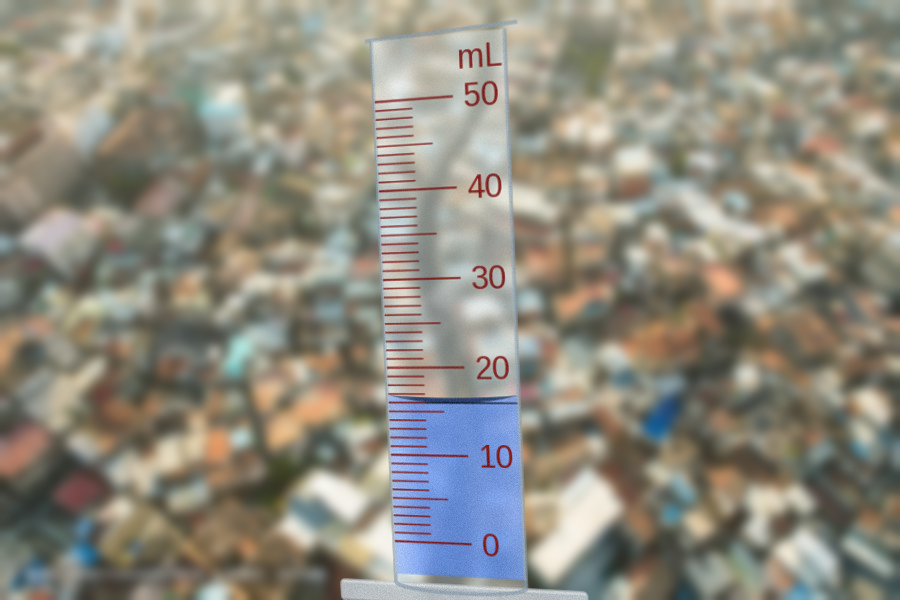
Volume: value=16 unit=mL
